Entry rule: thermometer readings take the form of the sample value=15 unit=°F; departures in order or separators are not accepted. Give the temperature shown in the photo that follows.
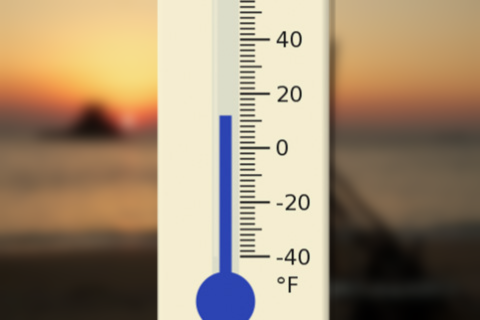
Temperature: value=12 unit=°F
